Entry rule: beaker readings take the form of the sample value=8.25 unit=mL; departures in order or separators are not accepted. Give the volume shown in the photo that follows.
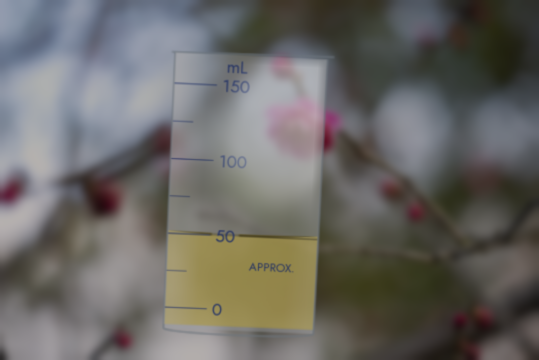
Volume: value=50 unit=mL
